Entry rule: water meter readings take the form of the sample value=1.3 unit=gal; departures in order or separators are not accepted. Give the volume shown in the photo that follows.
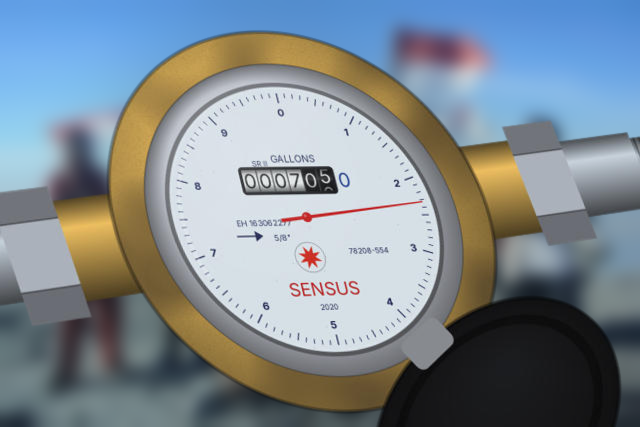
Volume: value=7052.3 unit=gal
